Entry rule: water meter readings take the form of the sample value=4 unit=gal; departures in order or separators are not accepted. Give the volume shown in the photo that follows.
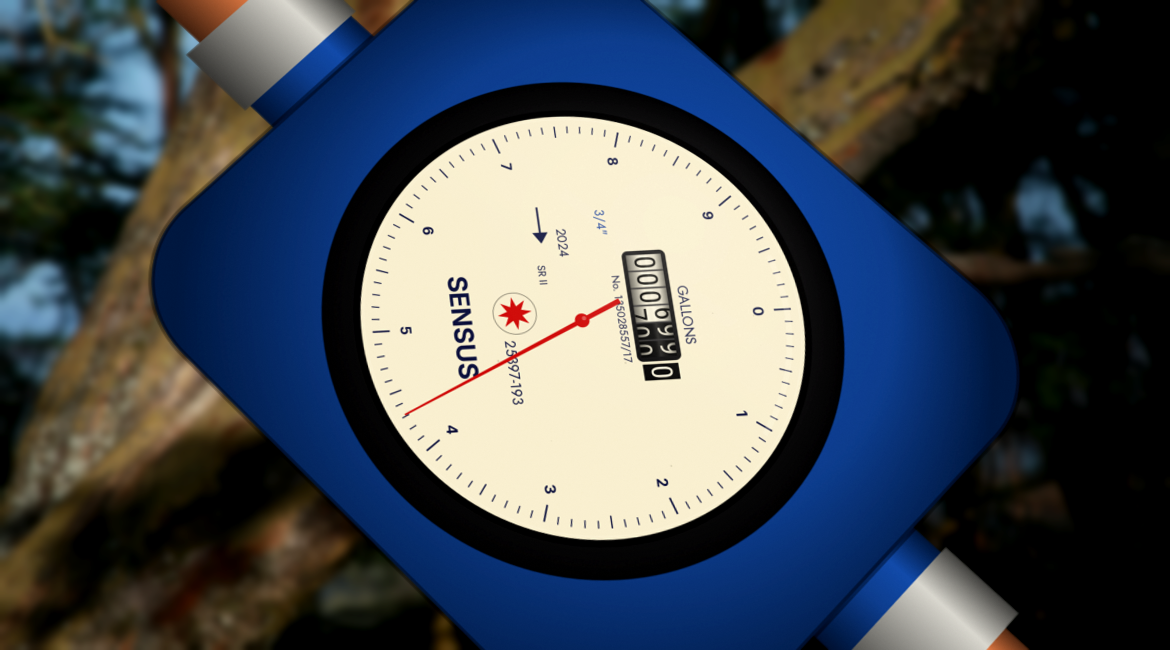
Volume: value=6994.3 unit=gal
